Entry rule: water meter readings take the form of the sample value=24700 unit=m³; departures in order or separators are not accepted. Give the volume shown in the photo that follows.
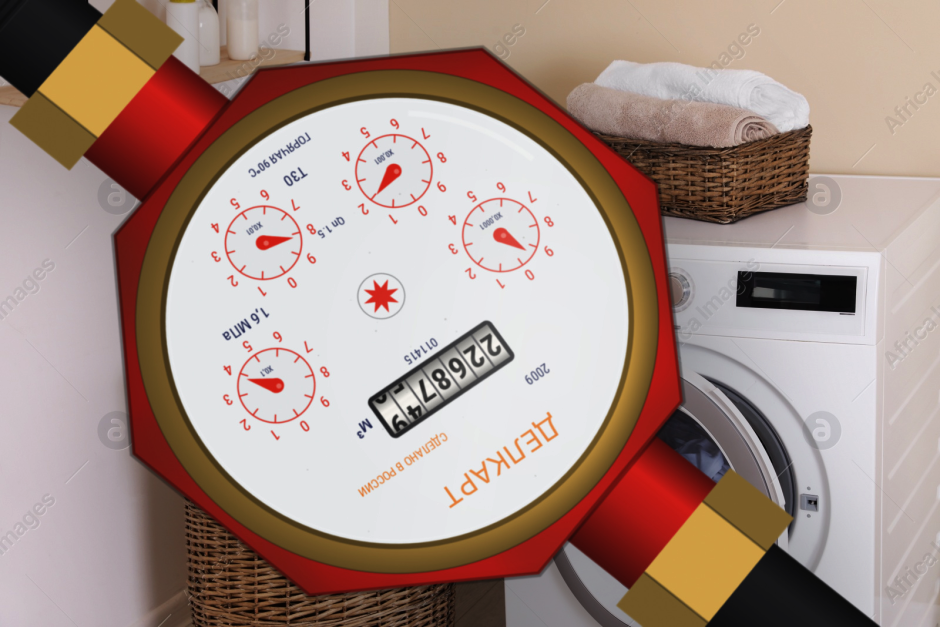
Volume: value=2268749.3819 unit=m³
